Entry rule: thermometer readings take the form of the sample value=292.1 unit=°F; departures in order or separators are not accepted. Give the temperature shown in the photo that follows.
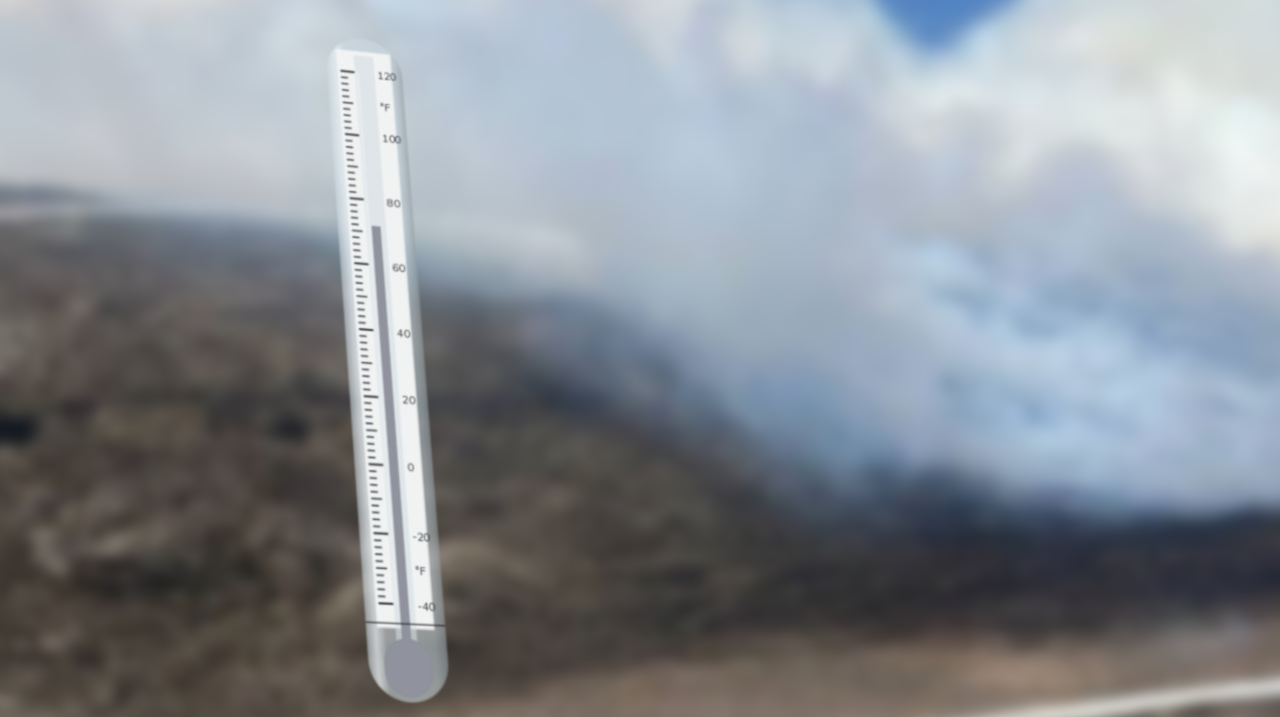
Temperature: value=72 unit=°F
